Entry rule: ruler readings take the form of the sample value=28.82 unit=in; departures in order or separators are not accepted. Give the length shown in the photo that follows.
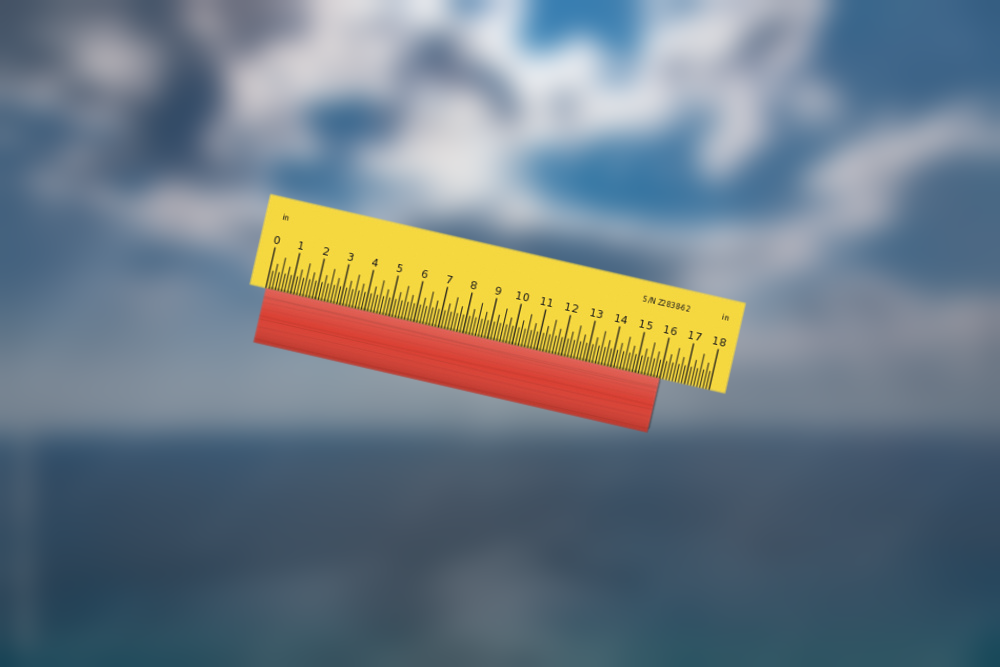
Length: value=16 unit=in
